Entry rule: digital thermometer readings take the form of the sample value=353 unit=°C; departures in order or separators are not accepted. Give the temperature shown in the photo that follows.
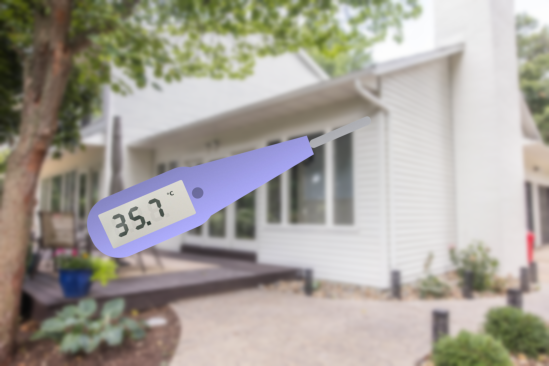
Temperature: value=35.7 unit=°C
